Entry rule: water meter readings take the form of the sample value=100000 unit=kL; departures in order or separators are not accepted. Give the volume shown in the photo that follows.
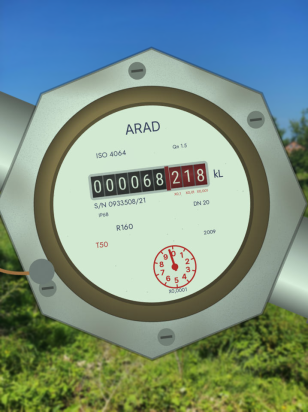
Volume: value=68.2179 unit=kL
